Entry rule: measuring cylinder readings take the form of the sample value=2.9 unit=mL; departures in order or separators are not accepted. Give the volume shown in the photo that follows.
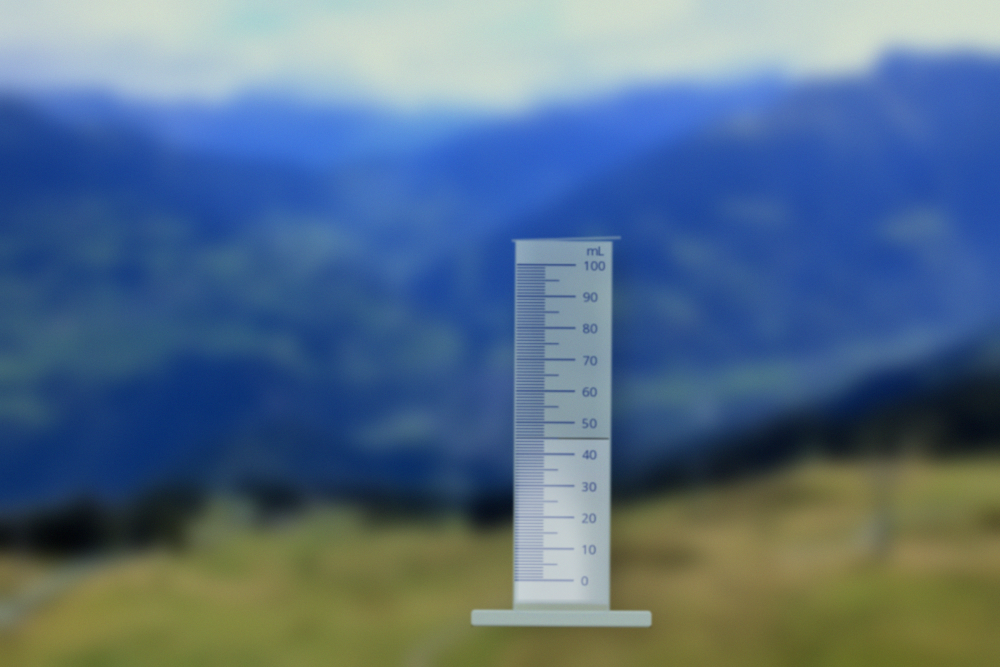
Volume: value=45 unit=mL
